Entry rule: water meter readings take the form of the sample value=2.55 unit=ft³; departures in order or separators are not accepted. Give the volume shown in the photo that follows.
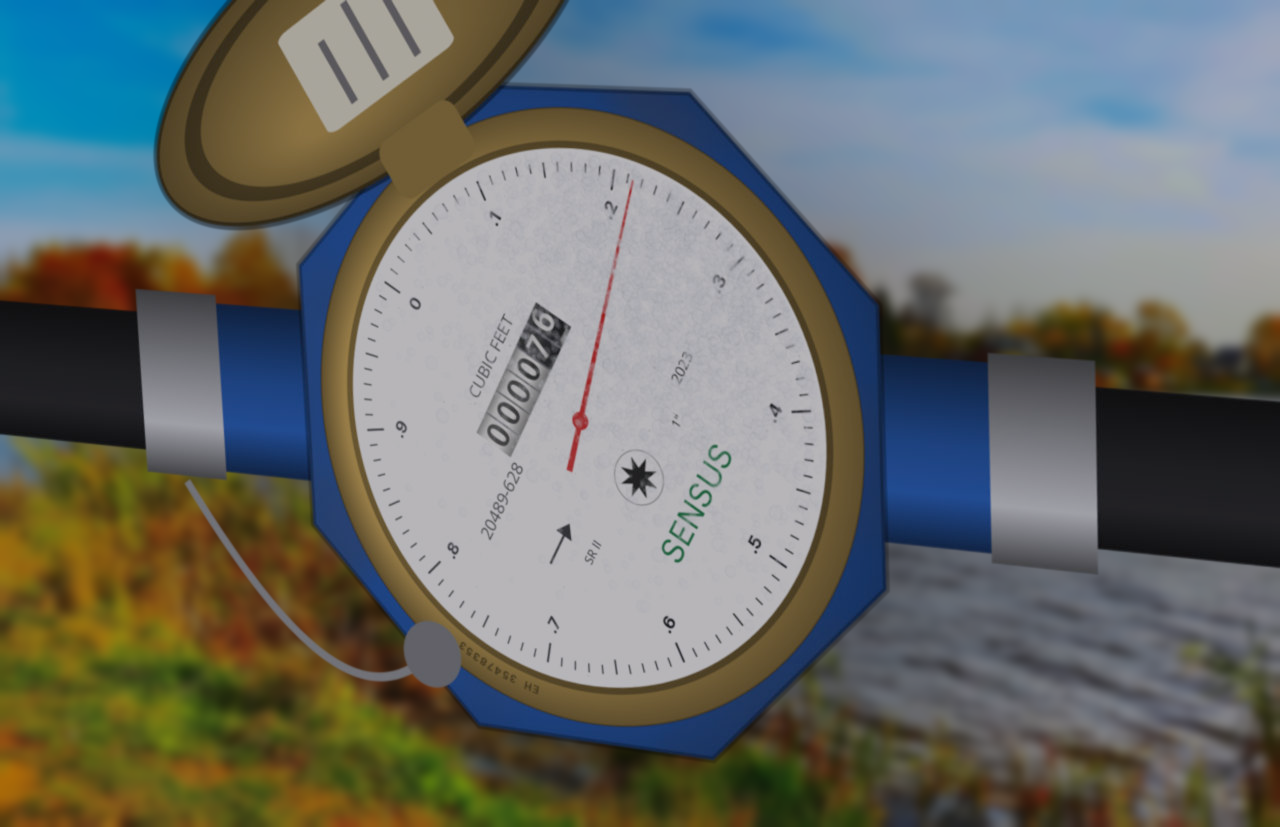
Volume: value=76.21 unit=ft³
